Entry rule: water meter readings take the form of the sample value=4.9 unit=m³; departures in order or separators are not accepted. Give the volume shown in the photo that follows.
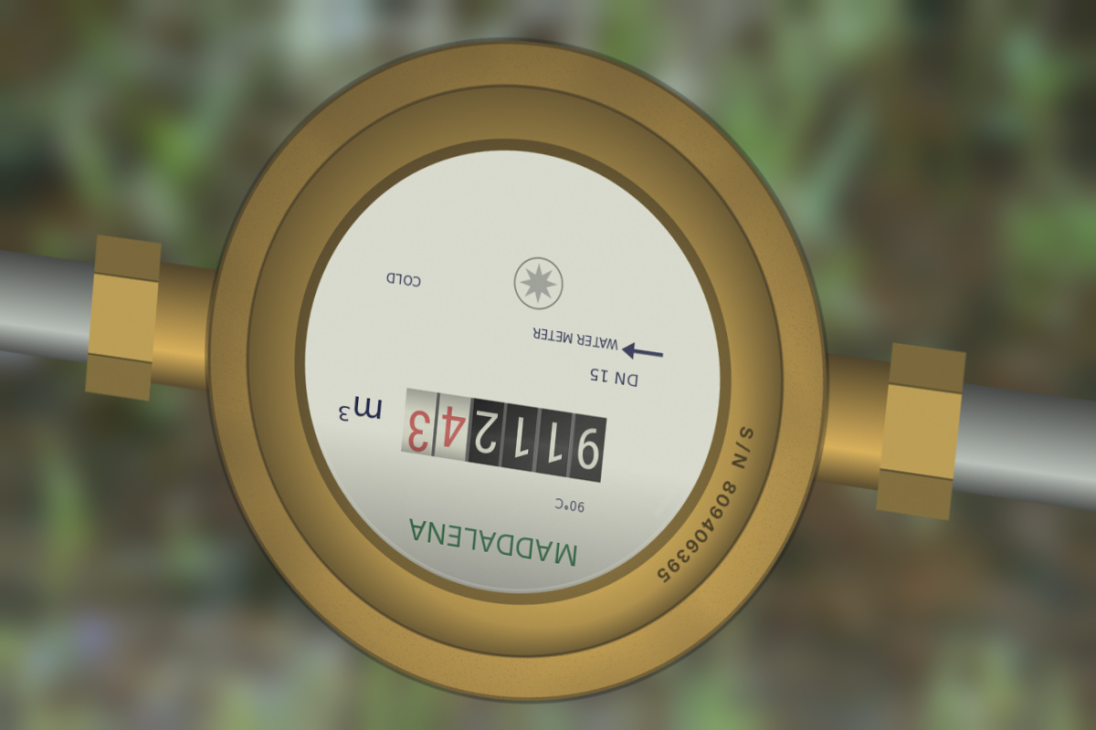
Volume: value=9112.43 unit=m³
